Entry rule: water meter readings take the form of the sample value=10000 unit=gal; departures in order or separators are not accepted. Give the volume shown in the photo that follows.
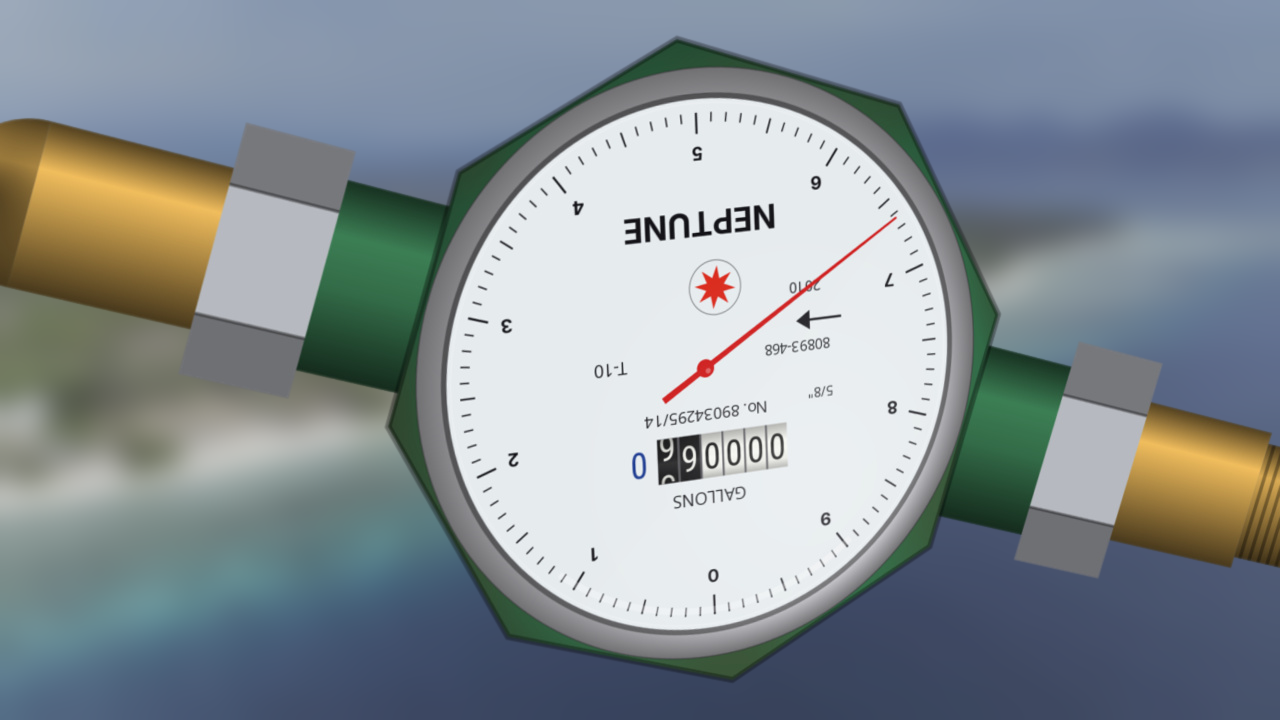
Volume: value=656.6 unit=gal
